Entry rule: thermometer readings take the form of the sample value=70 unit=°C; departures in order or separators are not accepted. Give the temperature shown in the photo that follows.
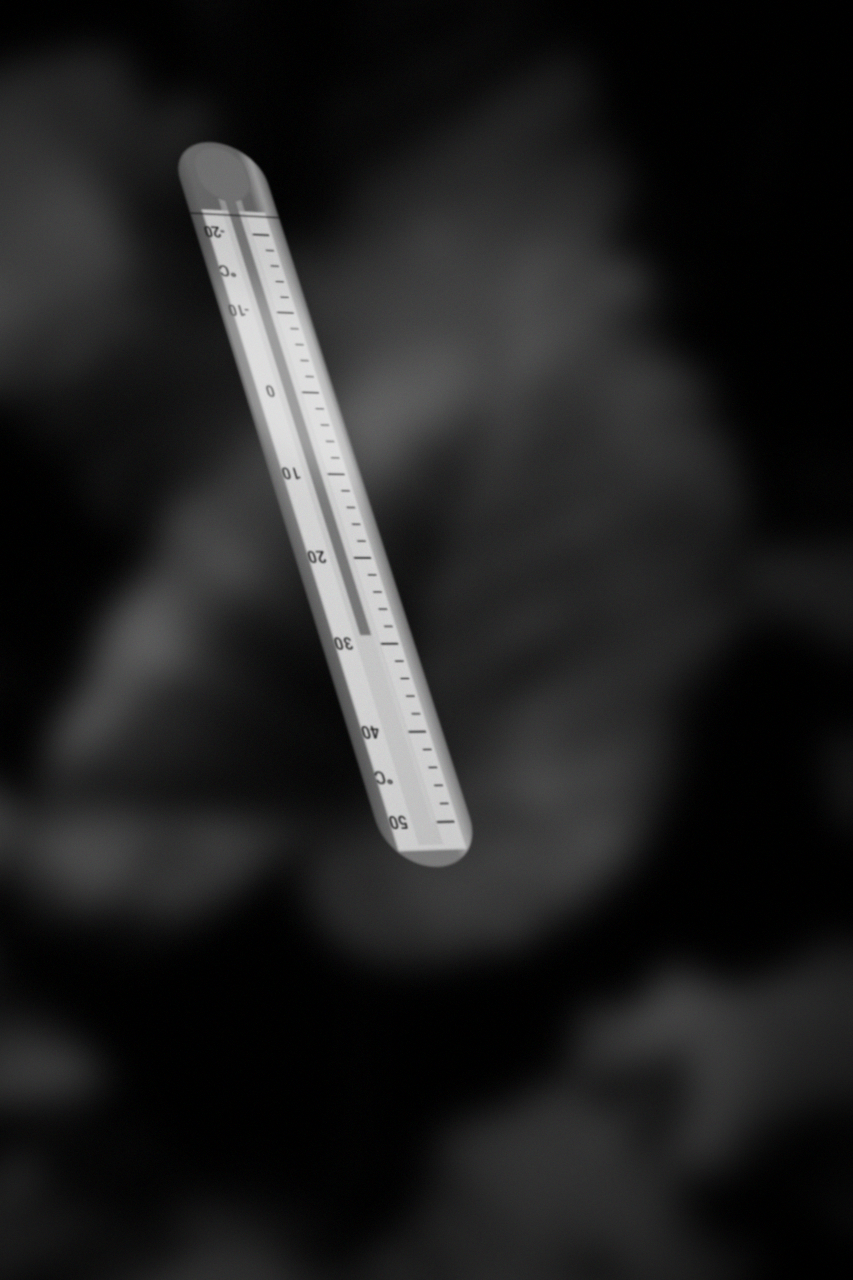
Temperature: value=29 unit=°C
